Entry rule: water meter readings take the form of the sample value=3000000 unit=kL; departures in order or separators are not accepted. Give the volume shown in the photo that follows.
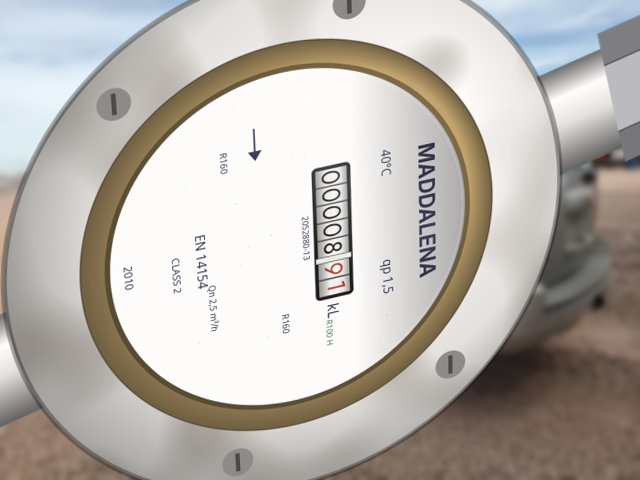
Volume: value=8.91 unit=kL
